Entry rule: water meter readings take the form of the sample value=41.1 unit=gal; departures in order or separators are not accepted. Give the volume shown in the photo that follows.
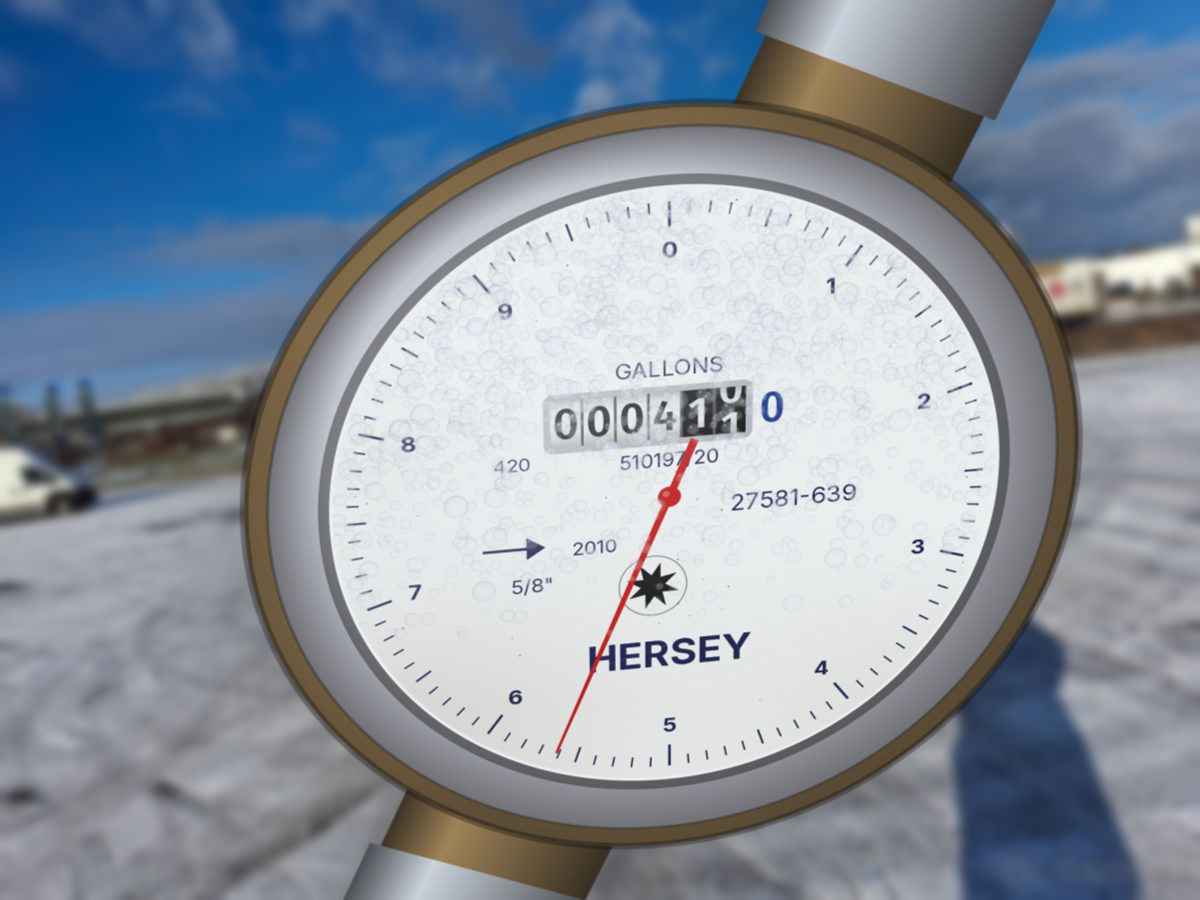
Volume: value=4105.6 unit=gal
